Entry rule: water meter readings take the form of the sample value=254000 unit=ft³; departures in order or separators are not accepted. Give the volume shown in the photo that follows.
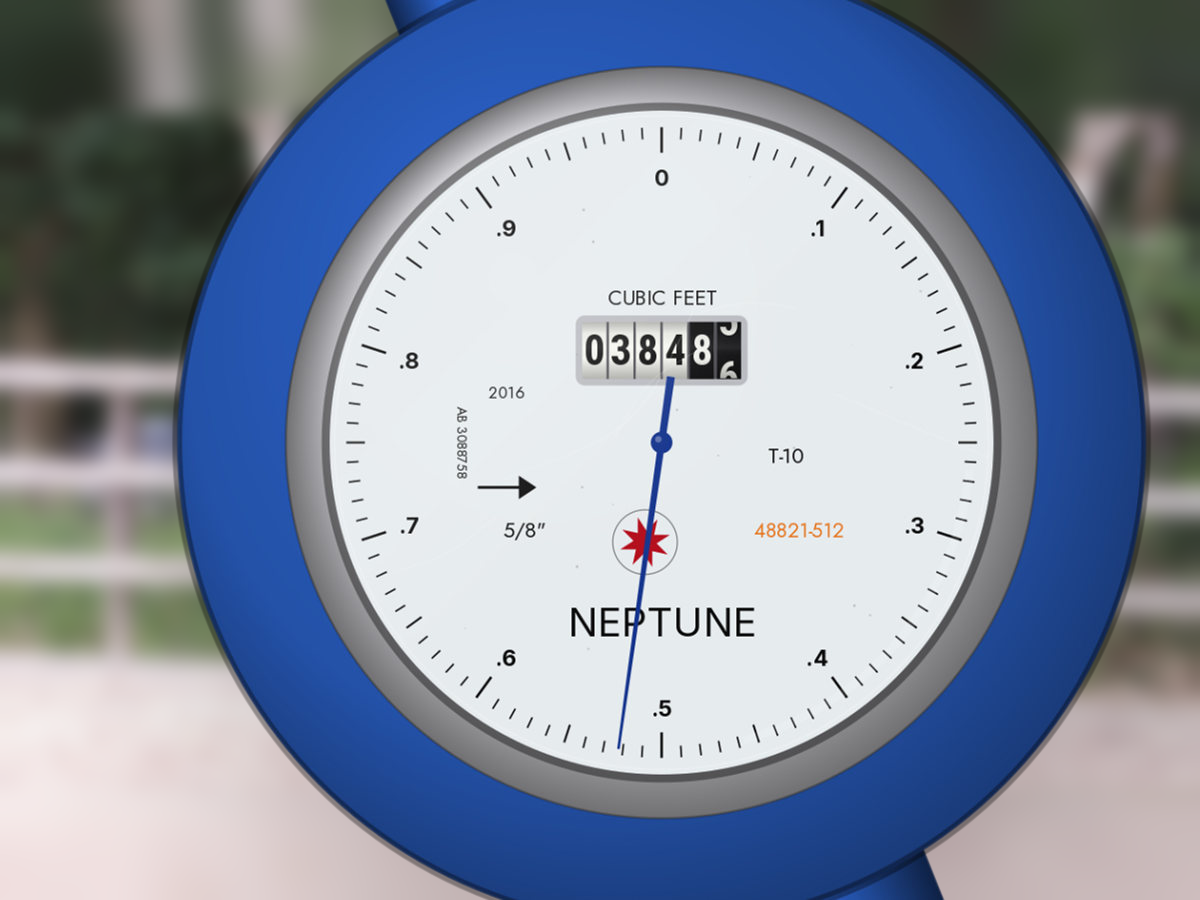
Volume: value=38485.52 unit=ft³
